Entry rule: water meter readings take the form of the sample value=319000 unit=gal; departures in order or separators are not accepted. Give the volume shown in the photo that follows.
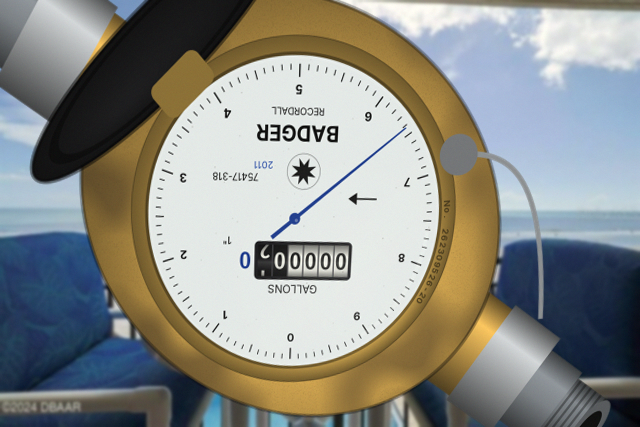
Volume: value=16.4 unit=gal
